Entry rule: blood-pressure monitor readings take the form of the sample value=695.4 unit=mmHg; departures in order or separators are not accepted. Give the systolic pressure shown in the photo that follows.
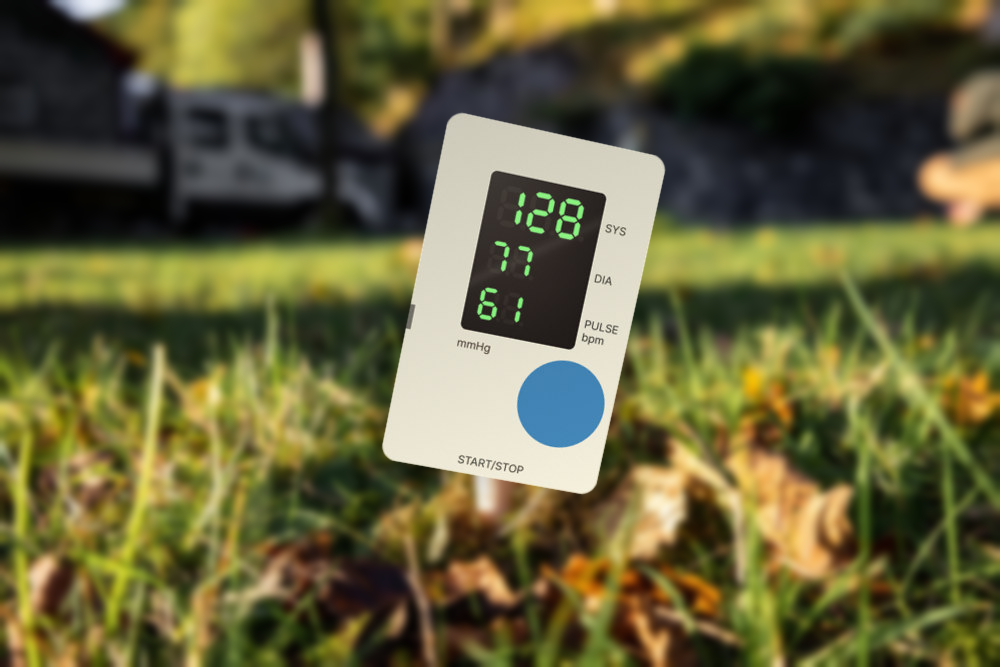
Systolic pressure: value=128 unit=mmHg
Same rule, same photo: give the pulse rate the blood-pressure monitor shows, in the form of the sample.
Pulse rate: value=61 unit=bpm
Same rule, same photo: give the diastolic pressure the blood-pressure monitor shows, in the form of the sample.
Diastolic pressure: value=77 unit=mmHg
